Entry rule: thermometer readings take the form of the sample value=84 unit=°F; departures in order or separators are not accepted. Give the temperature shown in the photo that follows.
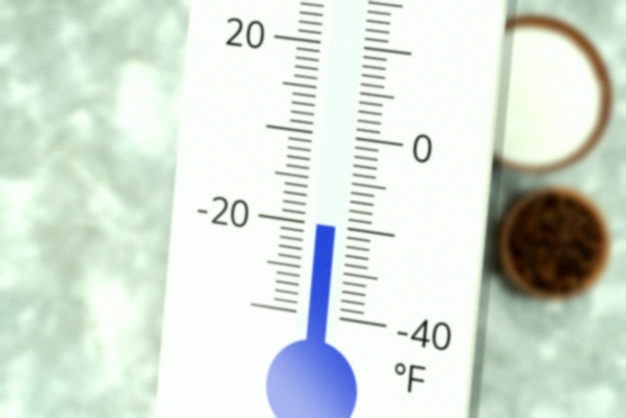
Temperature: value=-20 unit=°F
